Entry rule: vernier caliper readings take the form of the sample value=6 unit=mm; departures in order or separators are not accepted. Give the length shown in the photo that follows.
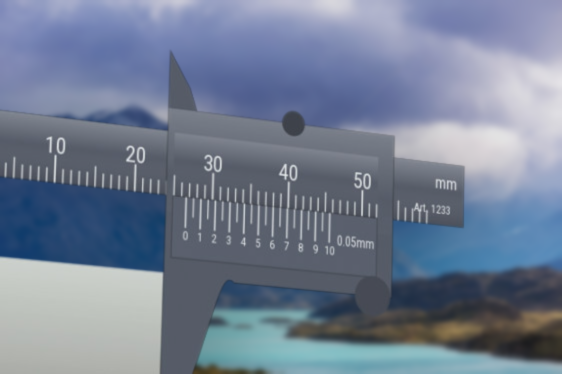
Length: value=26.6 unit=mm
